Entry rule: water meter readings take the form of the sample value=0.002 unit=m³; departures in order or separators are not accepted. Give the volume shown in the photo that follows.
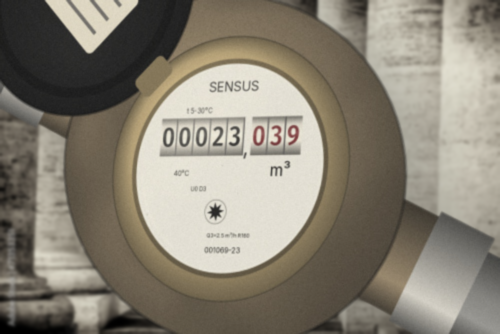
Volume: value=23.039 unit=m³
